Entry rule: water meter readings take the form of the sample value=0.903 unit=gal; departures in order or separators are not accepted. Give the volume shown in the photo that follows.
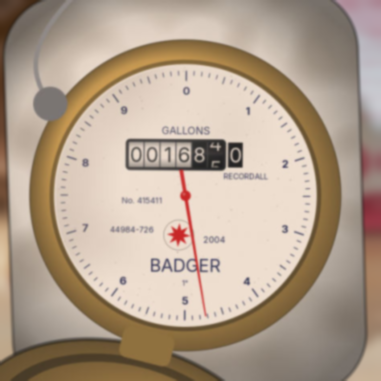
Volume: value=16844.7 unit=gal
